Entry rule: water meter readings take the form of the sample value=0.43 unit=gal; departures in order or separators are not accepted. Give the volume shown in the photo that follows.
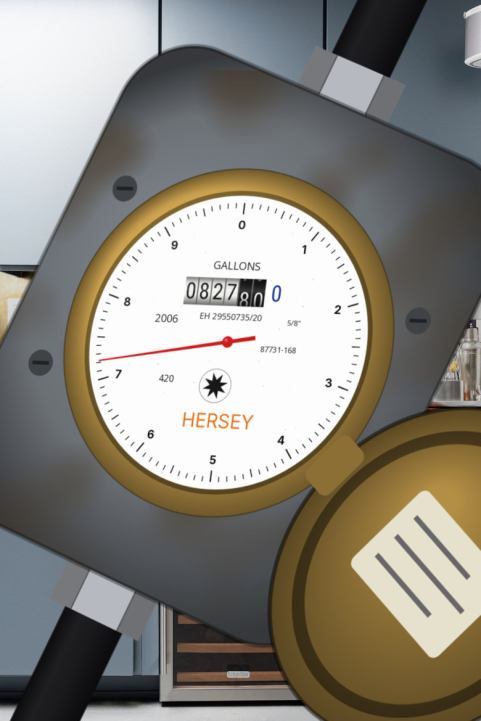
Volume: value=827797.2 unit=gal
